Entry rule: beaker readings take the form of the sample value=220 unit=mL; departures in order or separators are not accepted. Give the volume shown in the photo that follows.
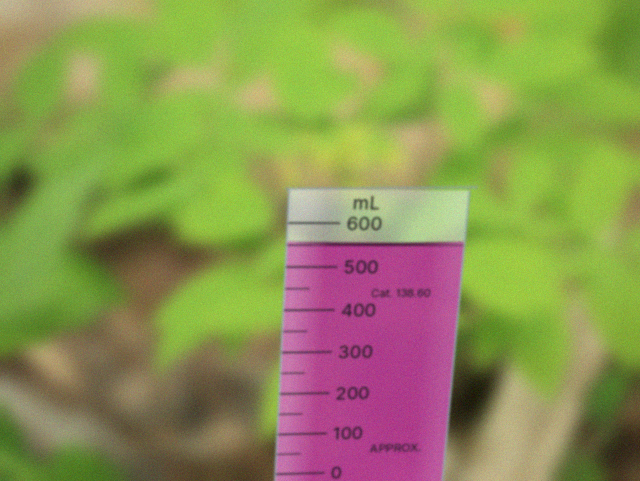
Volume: value=550 unit=mL
